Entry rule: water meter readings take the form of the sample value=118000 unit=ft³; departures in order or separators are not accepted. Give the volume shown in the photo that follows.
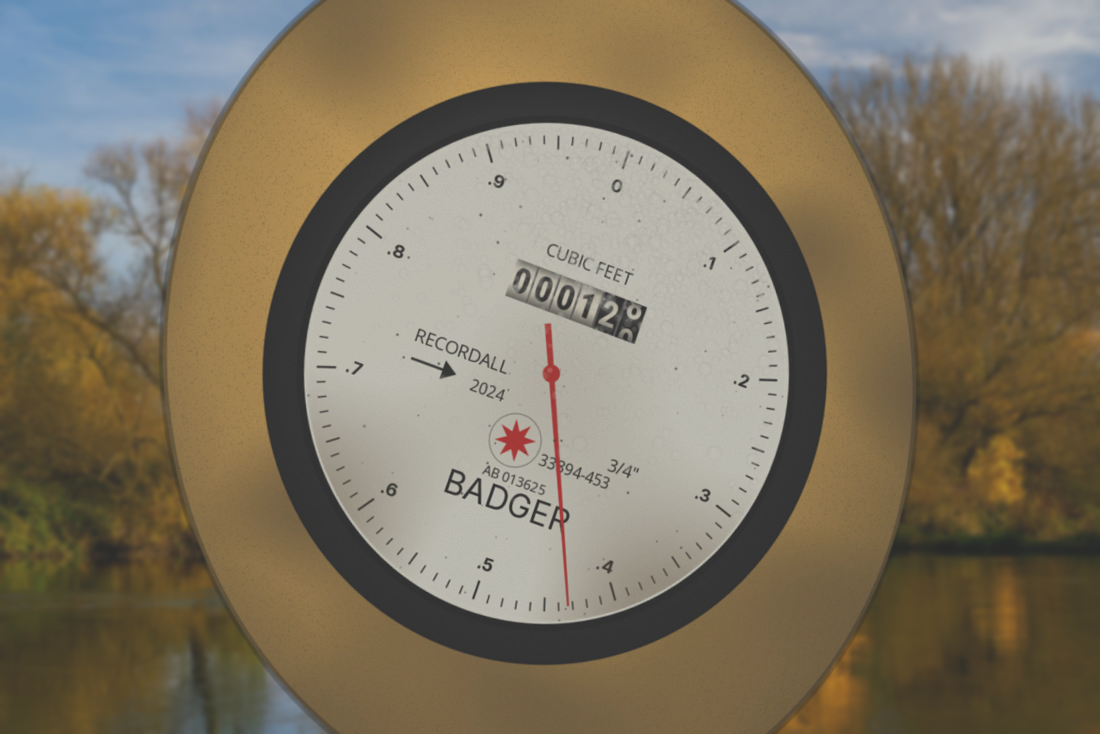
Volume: value=128.43 unit=ft³
